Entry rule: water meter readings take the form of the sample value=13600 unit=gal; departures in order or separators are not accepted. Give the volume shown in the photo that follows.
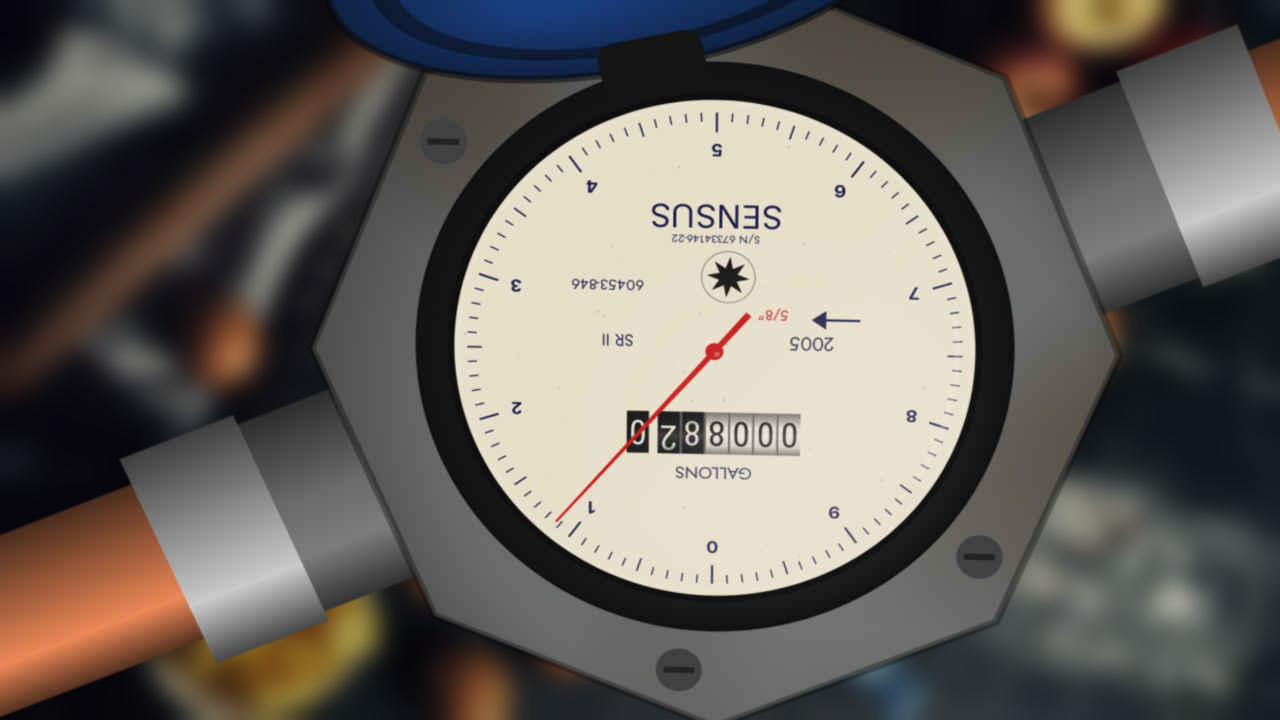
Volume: value=8821.1 unit=gal
